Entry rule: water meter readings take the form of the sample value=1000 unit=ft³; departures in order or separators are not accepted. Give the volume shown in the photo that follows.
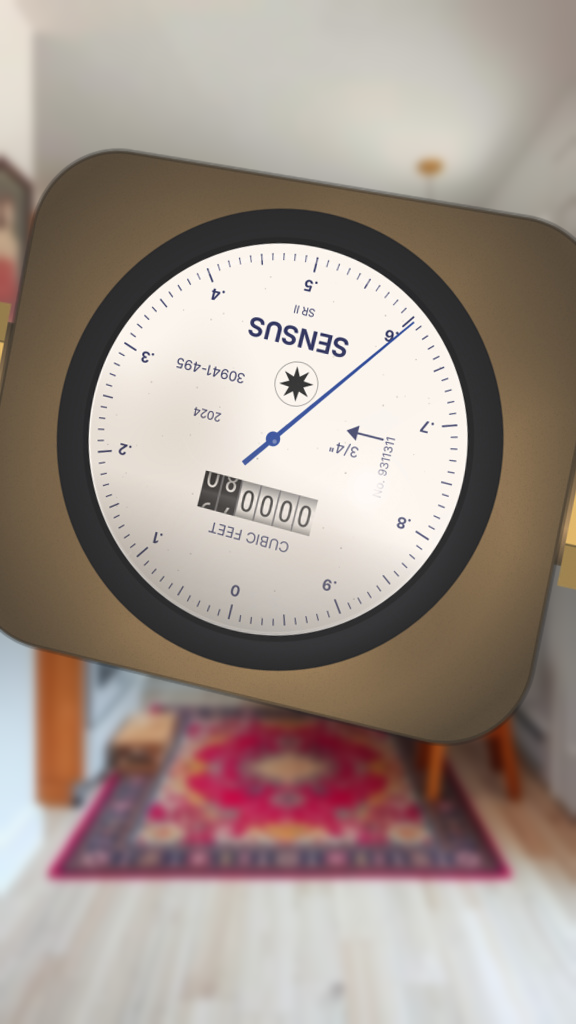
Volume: value=79.60 unit=ft³
